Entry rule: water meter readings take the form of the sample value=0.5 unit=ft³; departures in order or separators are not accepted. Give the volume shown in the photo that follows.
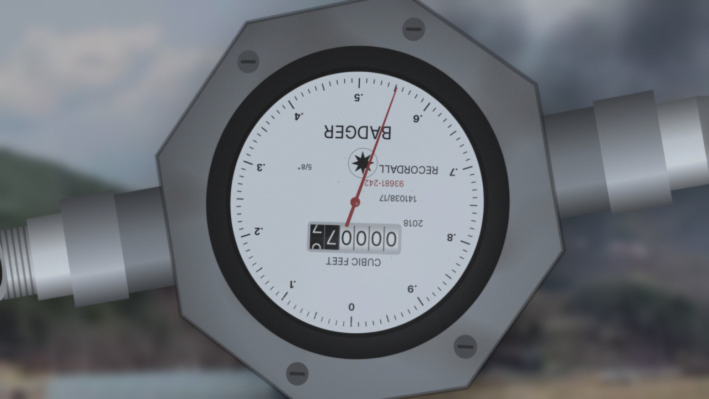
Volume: value=76.55 unit=ft³
